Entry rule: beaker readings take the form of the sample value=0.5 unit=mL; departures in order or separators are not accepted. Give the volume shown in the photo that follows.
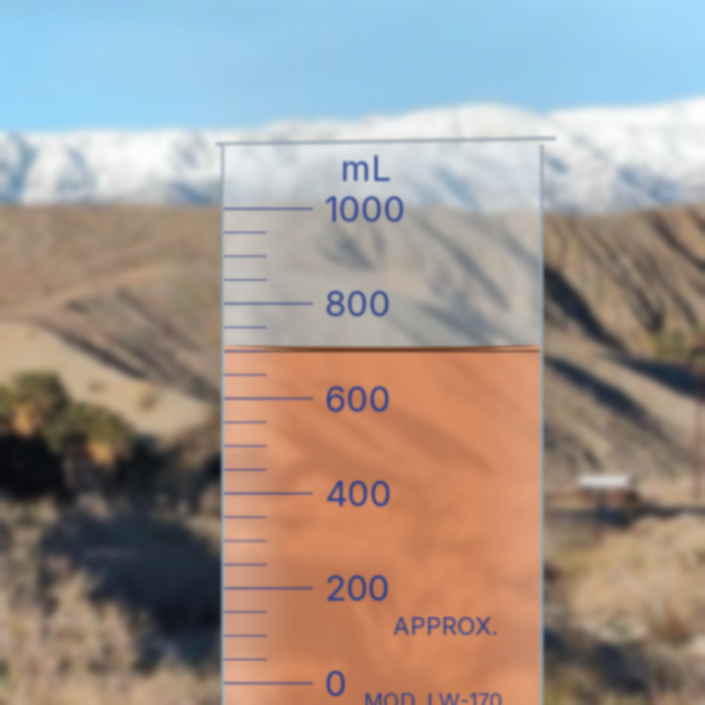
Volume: value=700 unit=mL
